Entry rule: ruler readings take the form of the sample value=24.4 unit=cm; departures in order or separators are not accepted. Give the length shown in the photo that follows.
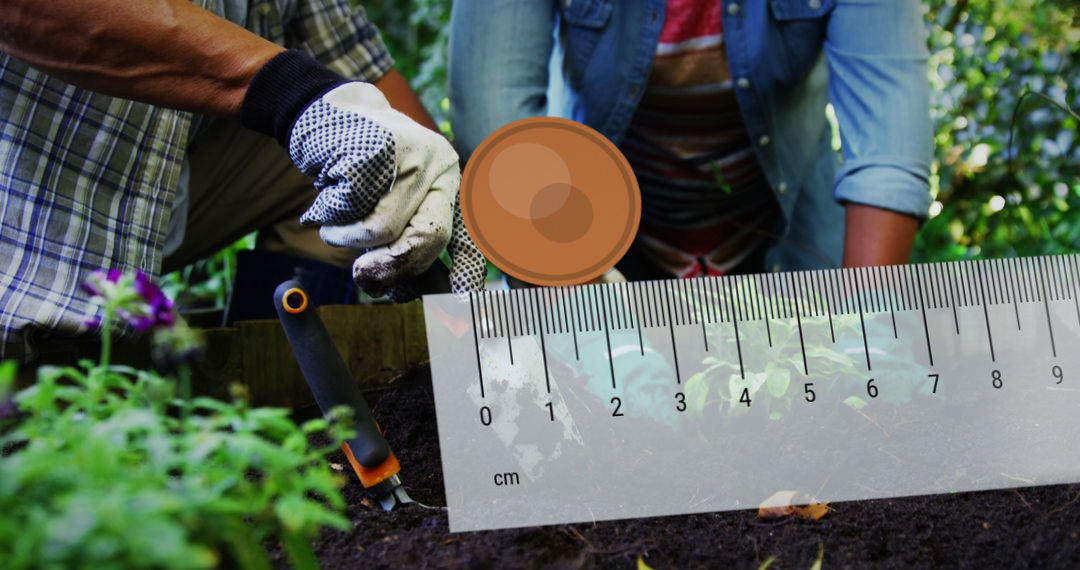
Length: value=2.8 unit=cm
